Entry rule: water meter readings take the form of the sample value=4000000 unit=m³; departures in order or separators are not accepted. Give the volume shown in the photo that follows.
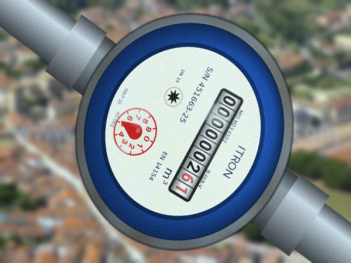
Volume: value=2.615 unit=m³
